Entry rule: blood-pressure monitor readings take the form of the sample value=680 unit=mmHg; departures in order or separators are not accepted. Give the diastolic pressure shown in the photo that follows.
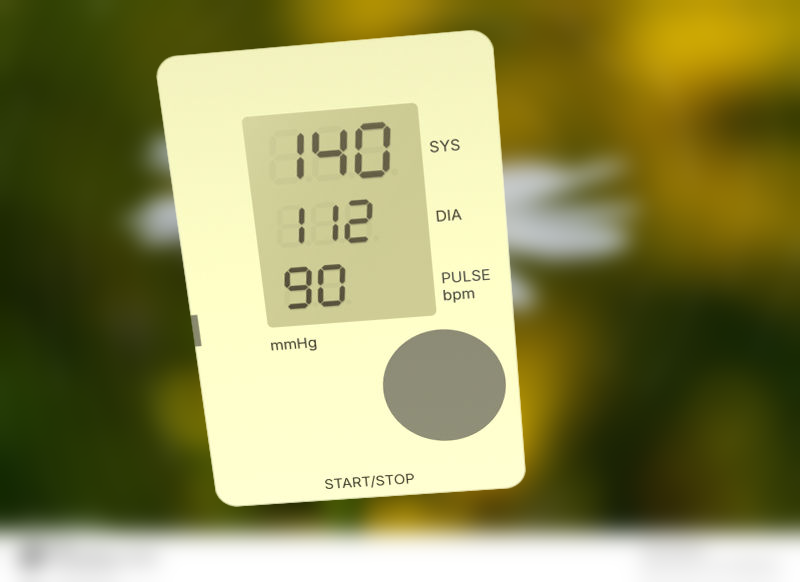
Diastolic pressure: value=112 unit=mmHg
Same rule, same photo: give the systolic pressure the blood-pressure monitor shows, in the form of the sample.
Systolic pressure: value=140 unit=mmHg
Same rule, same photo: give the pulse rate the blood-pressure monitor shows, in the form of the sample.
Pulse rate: value=90 unit=bpm
